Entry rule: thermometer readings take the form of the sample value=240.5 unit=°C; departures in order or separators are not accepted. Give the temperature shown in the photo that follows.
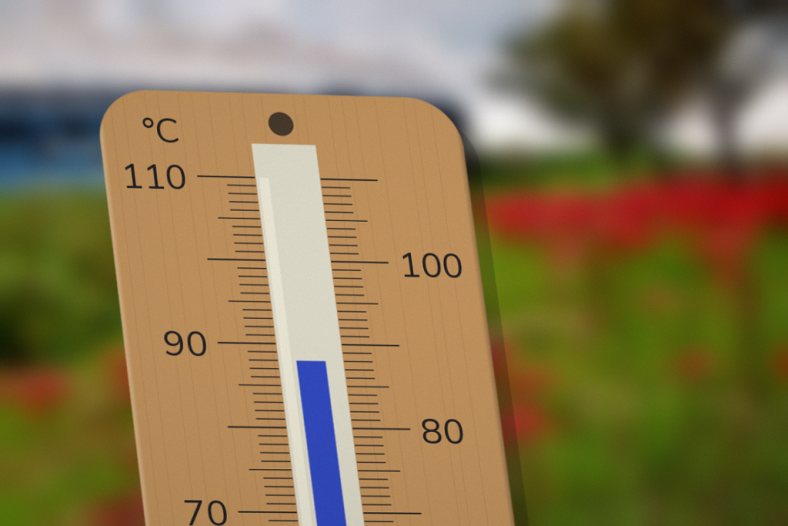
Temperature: value=88 unit=°C
